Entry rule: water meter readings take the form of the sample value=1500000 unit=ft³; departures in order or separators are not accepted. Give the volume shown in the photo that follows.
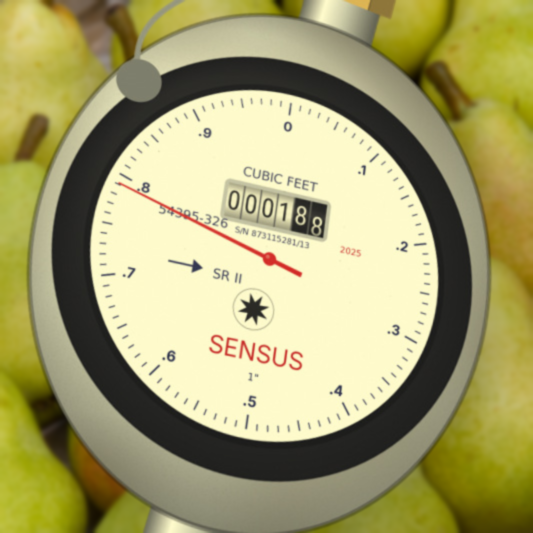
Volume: value=187.79 unit=ft³
